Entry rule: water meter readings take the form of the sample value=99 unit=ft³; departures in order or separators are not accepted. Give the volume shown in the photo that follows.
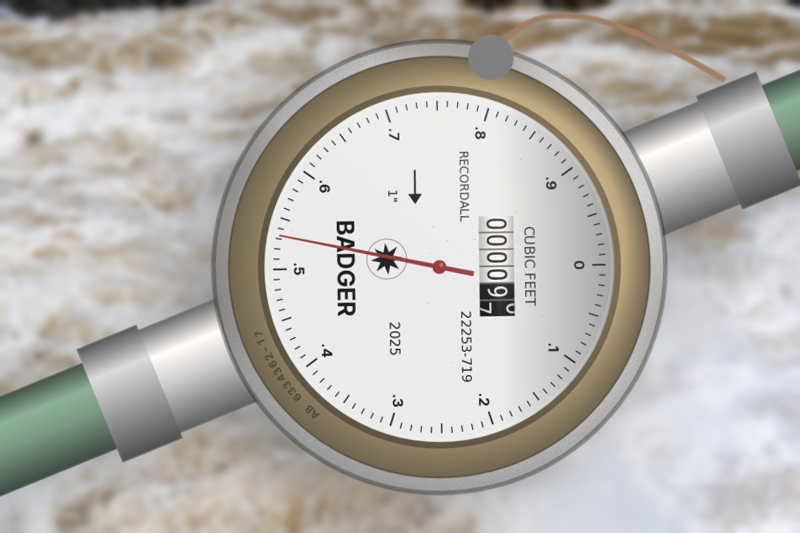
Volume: value=96.53 unit=ft³
